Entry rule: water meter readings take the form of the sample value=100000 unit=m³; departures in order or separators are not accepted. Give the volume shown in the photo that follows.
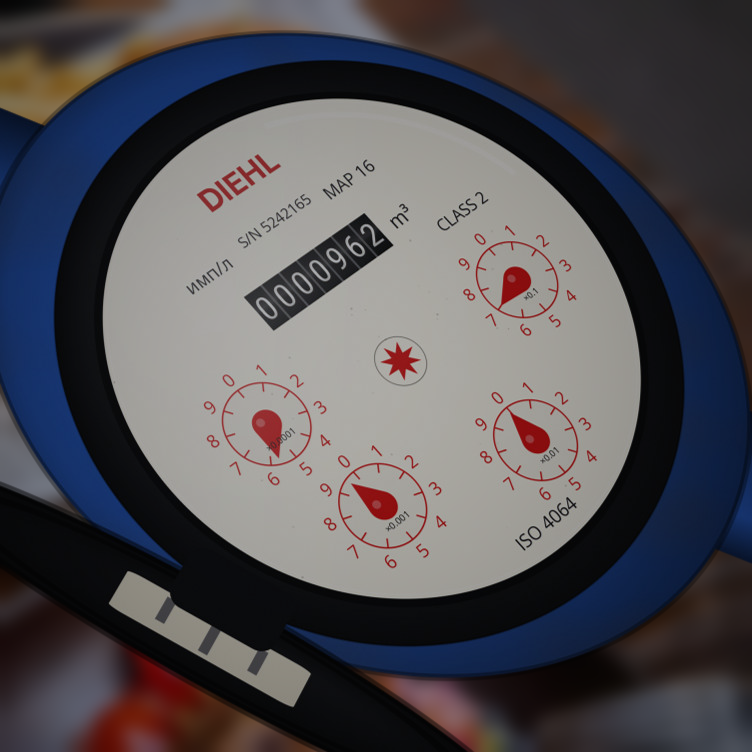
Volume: value=962.6995 unit=m³
